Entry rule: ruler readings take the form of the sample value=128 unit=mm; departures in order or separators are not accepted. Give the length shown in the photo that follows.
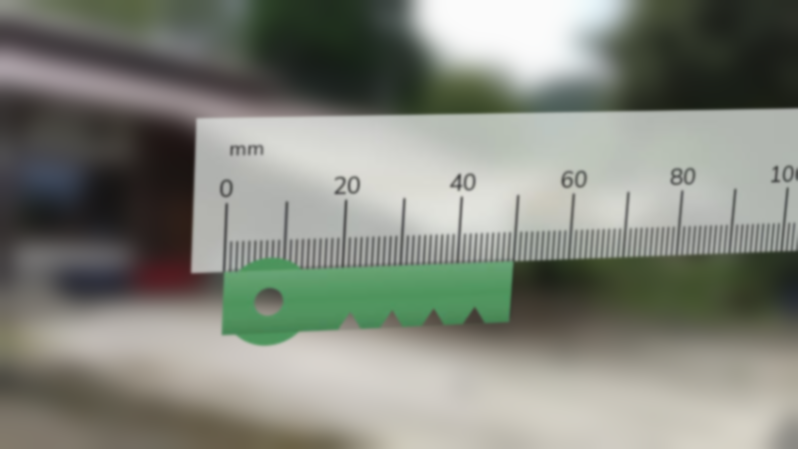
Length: value=50 unit=mm
